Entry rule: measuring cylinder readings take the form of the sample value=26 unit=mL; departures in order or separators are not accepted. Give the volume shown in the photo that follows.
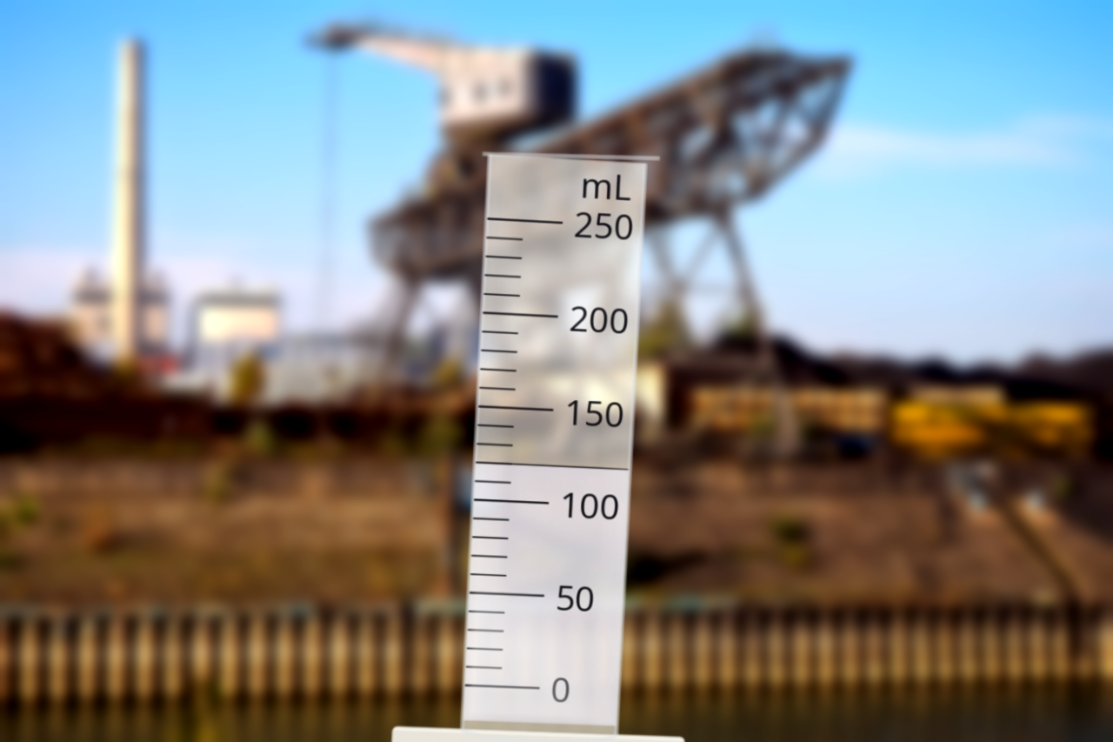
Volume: value=120 unit=mL
